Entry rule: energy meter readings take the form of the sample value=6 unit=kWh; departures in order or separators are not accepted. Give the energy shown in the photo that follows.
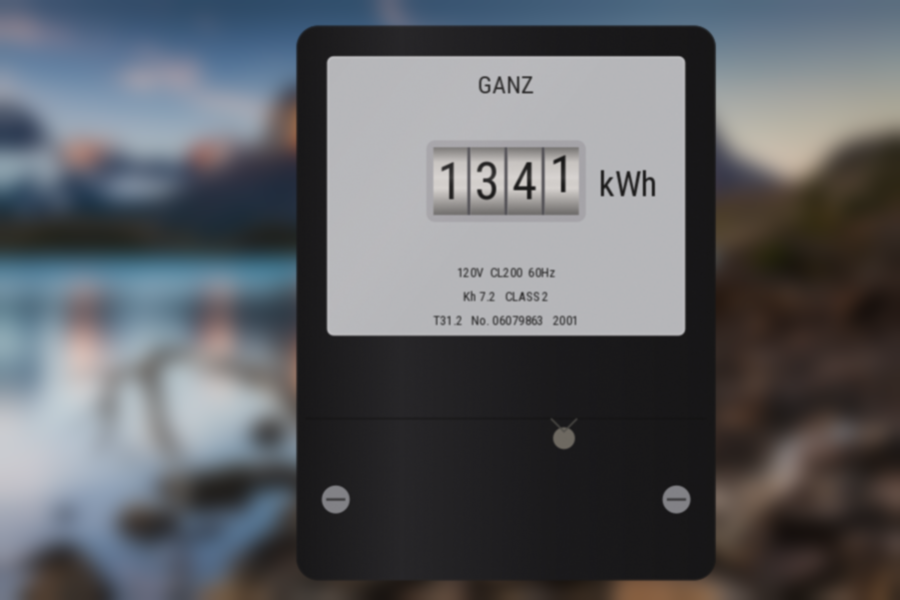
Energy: value=1341 unit=kWh
